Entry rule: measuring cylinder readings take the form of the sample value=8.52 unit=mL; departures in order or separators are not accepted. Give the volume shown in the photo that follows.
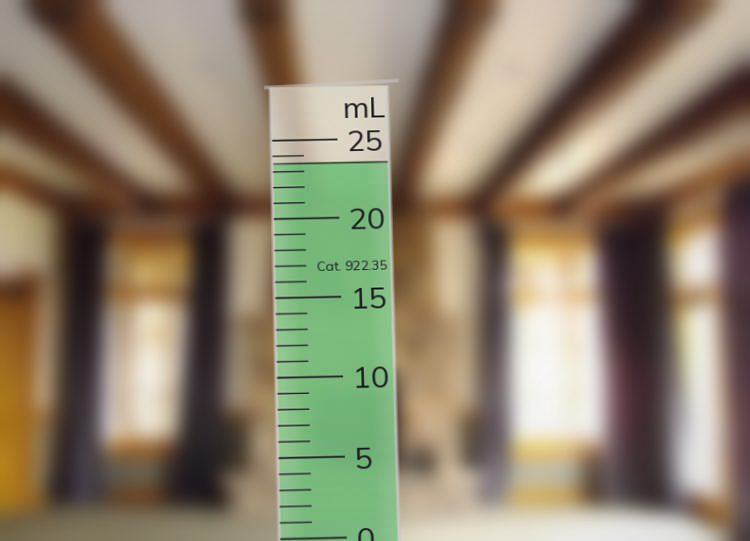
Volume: value=23.5 unit=mL
